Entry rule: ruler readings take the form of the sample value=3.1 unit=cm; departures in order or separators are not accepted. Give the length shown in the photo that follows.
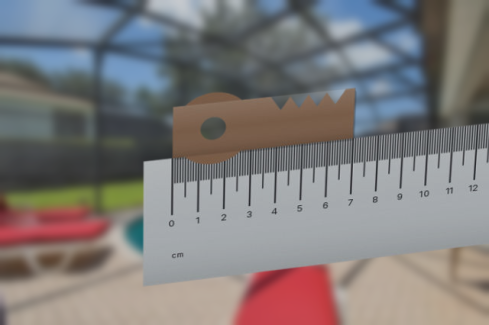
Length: value=7 unit=cm
